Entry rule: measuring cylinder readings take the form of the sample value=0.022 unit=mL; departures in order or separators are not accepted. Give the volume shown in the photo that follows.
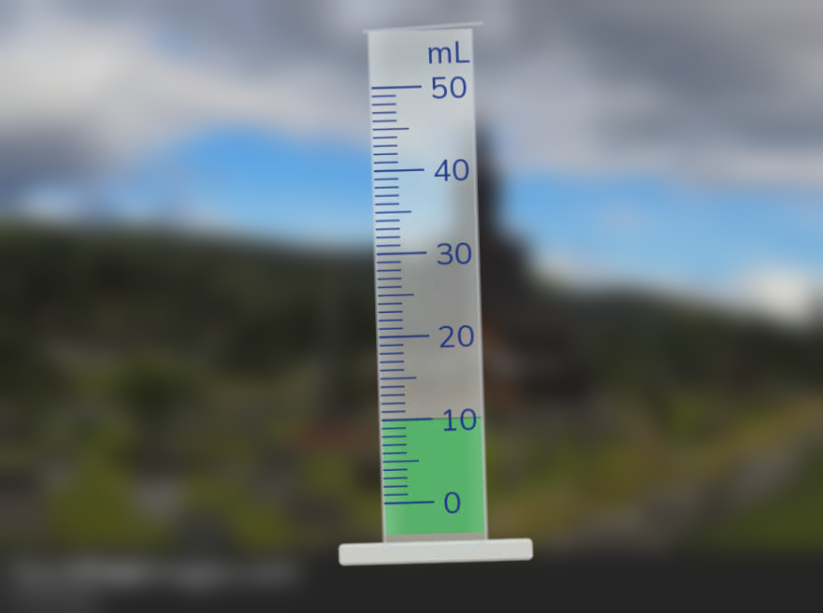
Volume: value=10 unit=mL
